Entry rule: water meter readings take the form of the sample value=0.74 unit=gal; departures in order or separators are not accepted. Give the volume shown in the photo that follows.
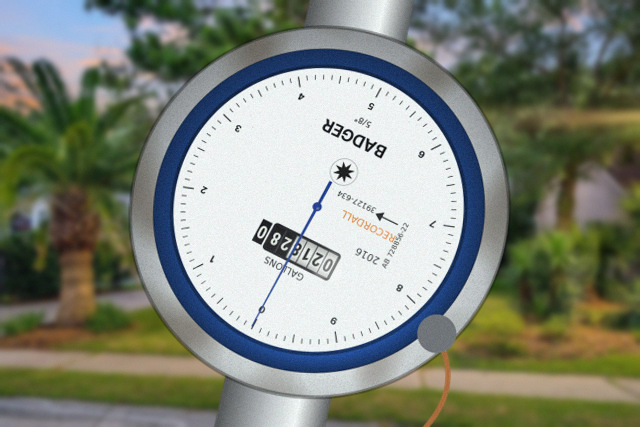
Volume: value=218280.0 unit=gal
